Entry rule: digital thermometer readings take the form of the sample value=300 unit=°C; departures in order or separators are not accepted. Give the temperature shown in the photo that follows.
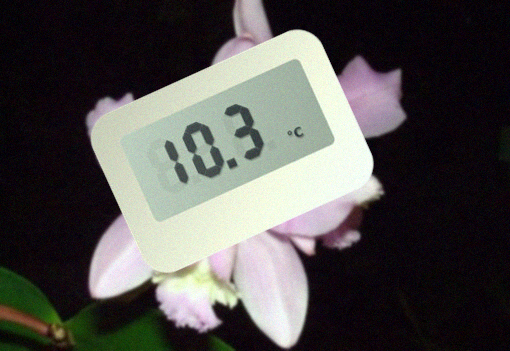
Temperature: value=10.3 unit=°C
